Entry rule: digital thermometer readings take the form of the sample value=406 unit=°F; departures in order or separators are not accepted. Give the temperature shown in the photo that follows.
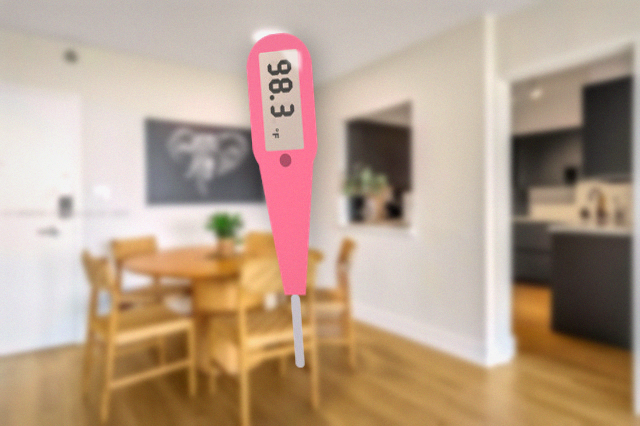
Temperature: value=98.3 unit=°F
